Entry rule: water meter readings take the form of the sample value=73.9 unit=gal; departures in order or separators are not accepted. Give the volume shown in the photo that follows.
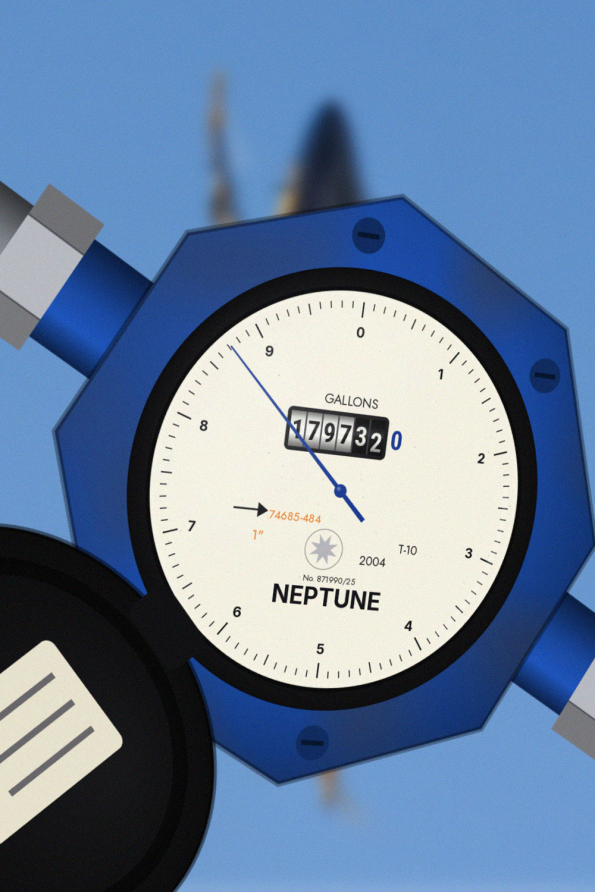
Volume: value=1797318.7 unit=gal
